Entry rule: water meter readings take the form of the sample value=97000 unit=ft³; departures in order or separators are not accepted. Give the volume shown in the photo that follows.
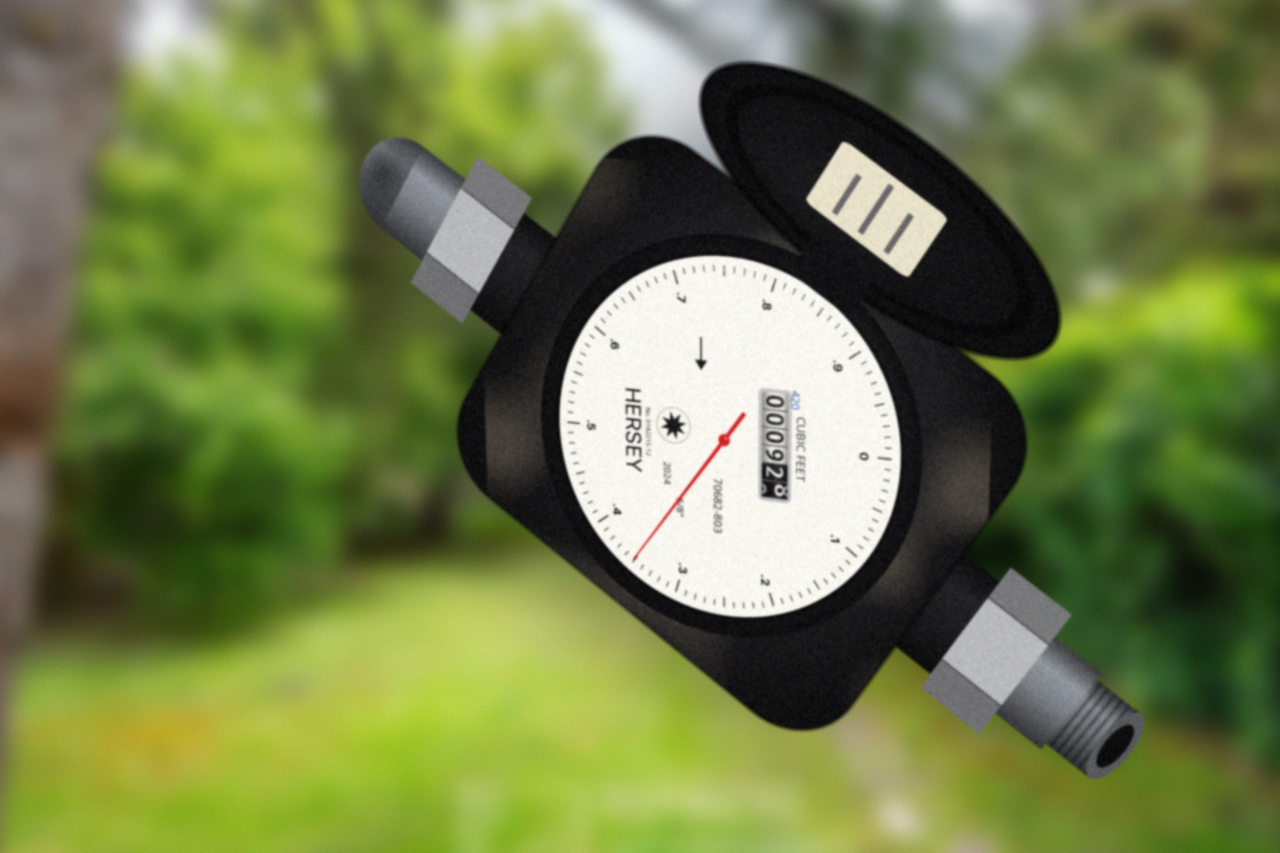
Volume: value=928.35 unit=ft³
